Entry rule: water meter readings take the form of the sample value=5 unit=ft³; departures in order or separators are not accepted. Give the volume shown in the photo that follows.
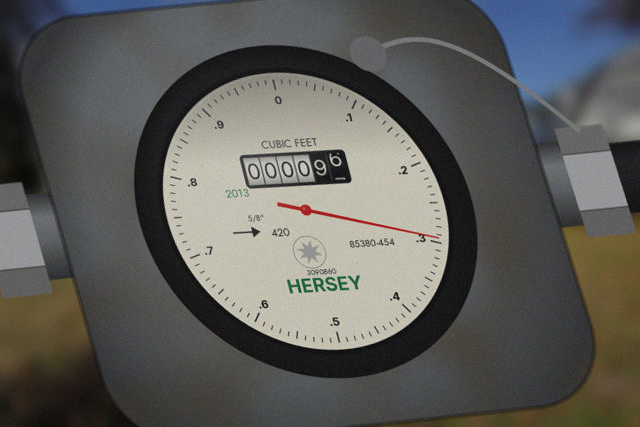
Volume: value=96.29 unit=ft³
